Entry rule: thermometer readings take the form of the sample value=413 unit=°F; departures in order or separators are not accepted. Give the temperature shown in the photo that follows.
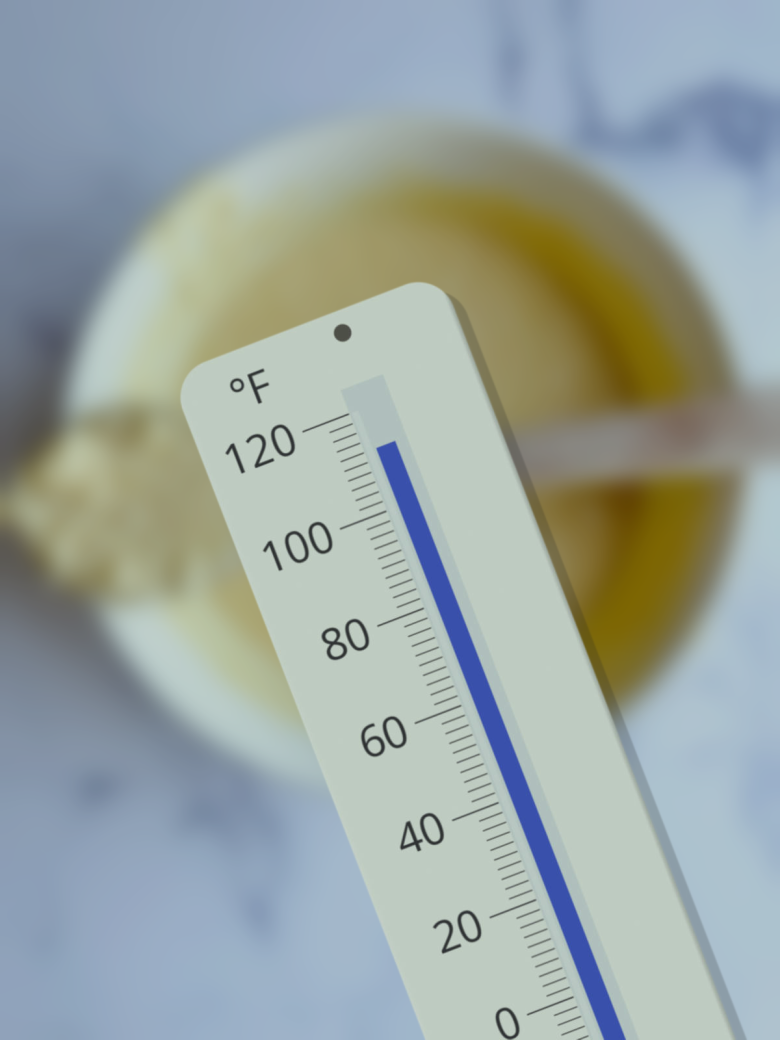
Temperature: value=112 unit=°F
